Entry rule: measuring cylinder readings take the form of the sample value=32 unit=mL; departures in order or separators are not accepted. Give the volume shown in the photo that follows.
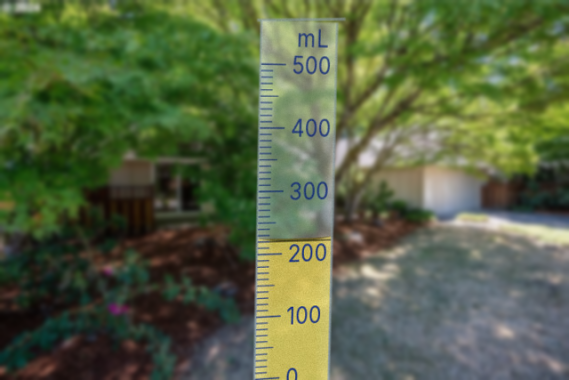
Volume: value=220 unit=mL
